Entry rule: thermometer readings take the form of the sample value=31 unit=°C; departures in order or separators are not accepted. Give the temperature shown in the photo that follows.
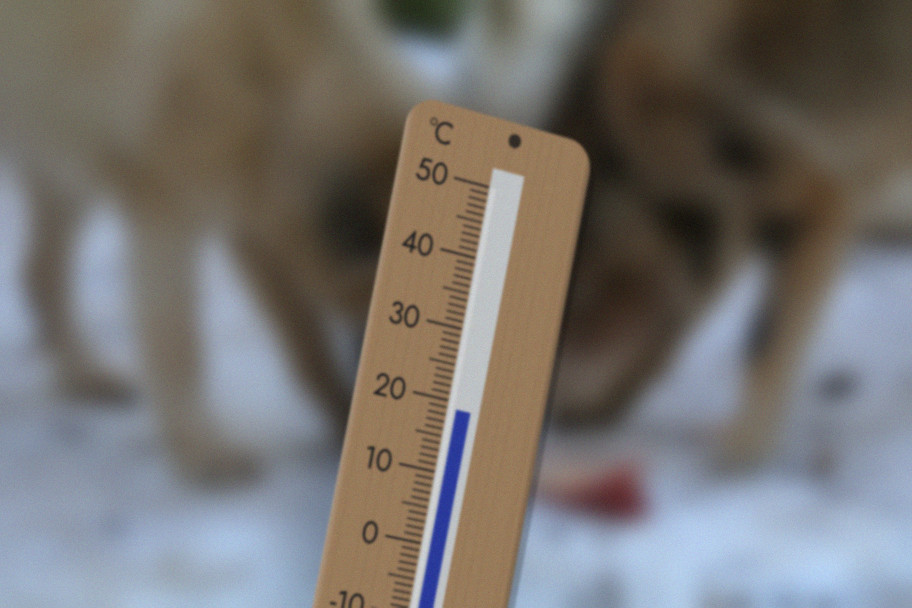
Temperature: value=19 unit=°C
